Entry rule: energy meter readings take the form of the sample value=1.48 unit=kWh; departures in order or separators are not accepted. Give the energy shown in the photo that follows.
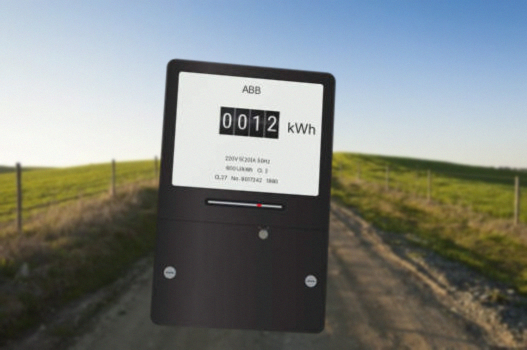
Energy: value=12 unit=kWh
